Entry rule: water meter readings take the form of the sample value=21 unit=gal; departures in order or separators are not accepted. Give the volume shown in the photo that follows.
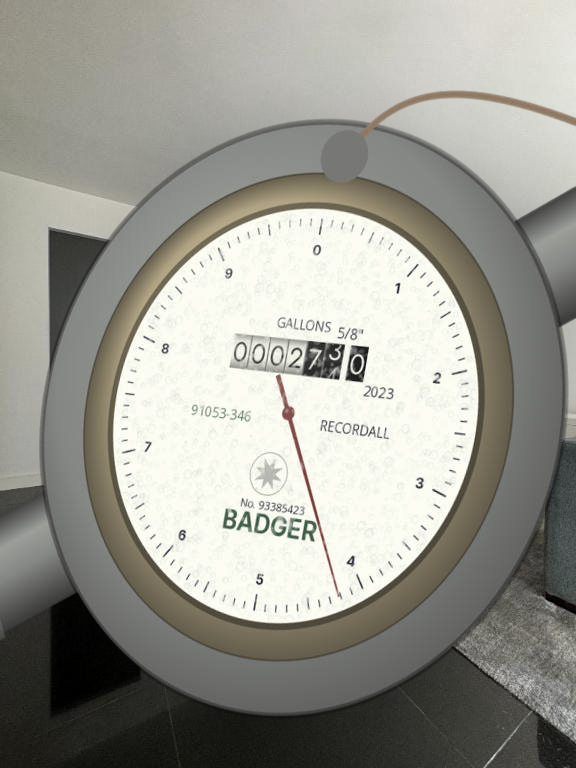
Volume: value=2734.2 unit=gal
